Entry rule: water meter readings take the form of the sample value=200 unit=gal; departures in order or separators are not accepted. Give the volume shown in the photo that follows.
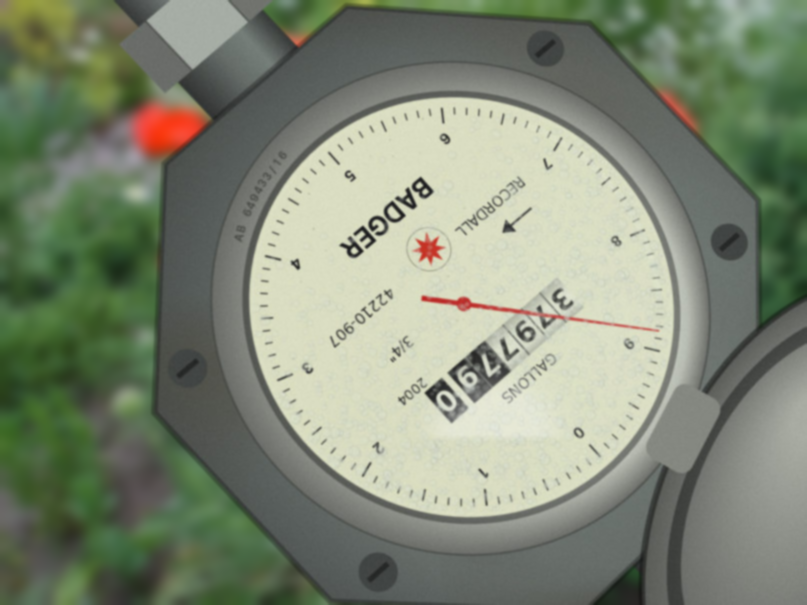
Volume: value=3797788.8 unit=gal
